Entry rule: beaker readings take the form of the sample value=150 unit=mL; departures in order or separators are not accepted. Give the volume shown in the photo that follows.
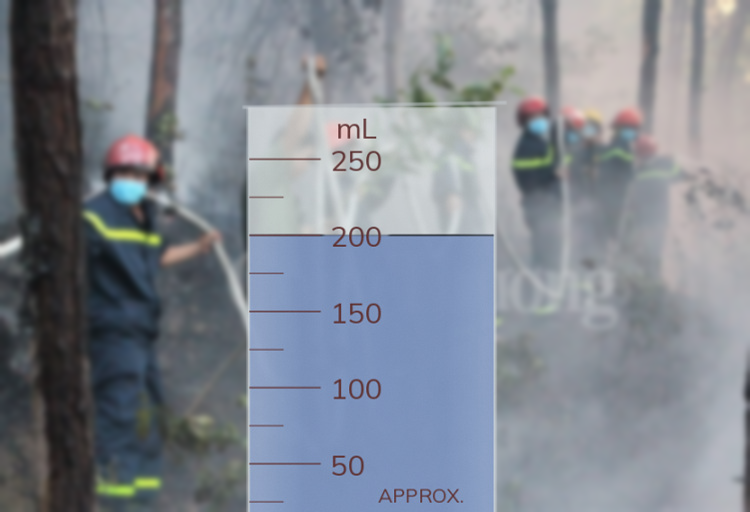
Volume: value=200 unit=mL
